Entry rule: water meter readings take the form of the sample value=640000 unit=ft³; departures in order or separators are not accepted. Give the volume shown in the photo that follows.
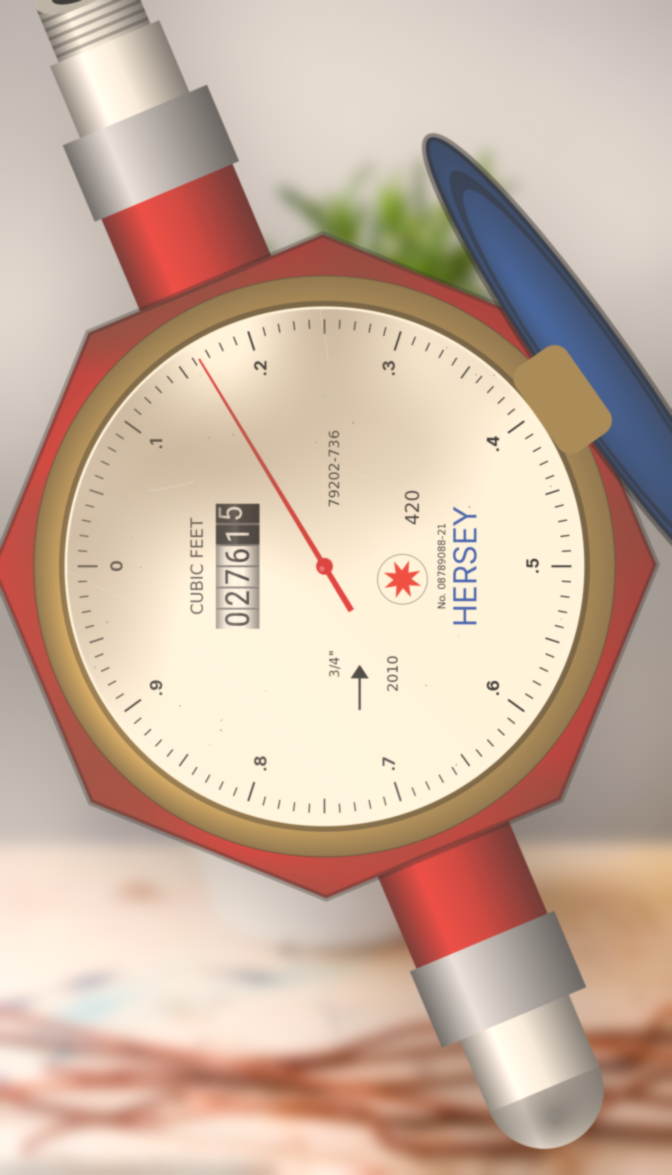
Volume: value=27615.16 unit=ft³
